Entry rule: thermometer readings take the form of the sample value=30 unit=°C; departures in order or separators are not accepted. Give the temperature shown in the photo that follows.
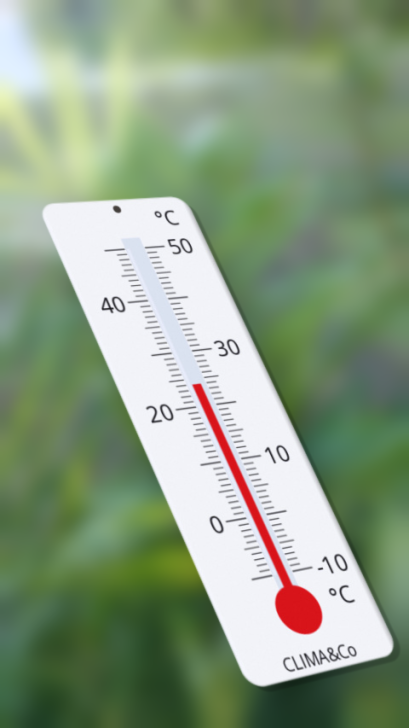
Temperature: value=24 unit=°C
